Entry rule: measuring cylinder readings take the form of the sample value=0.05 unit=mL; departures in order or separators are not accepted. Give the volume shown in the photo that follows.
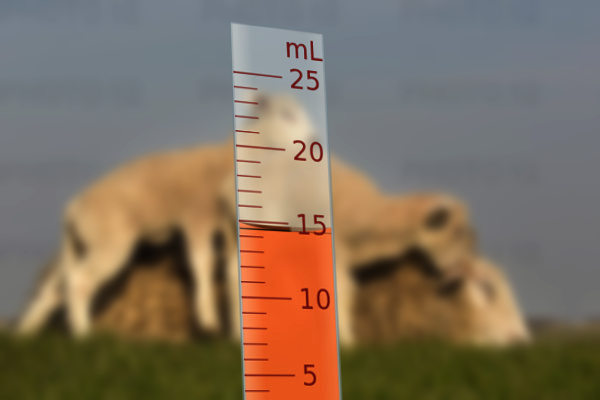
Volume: value=14.5 unit=mL
